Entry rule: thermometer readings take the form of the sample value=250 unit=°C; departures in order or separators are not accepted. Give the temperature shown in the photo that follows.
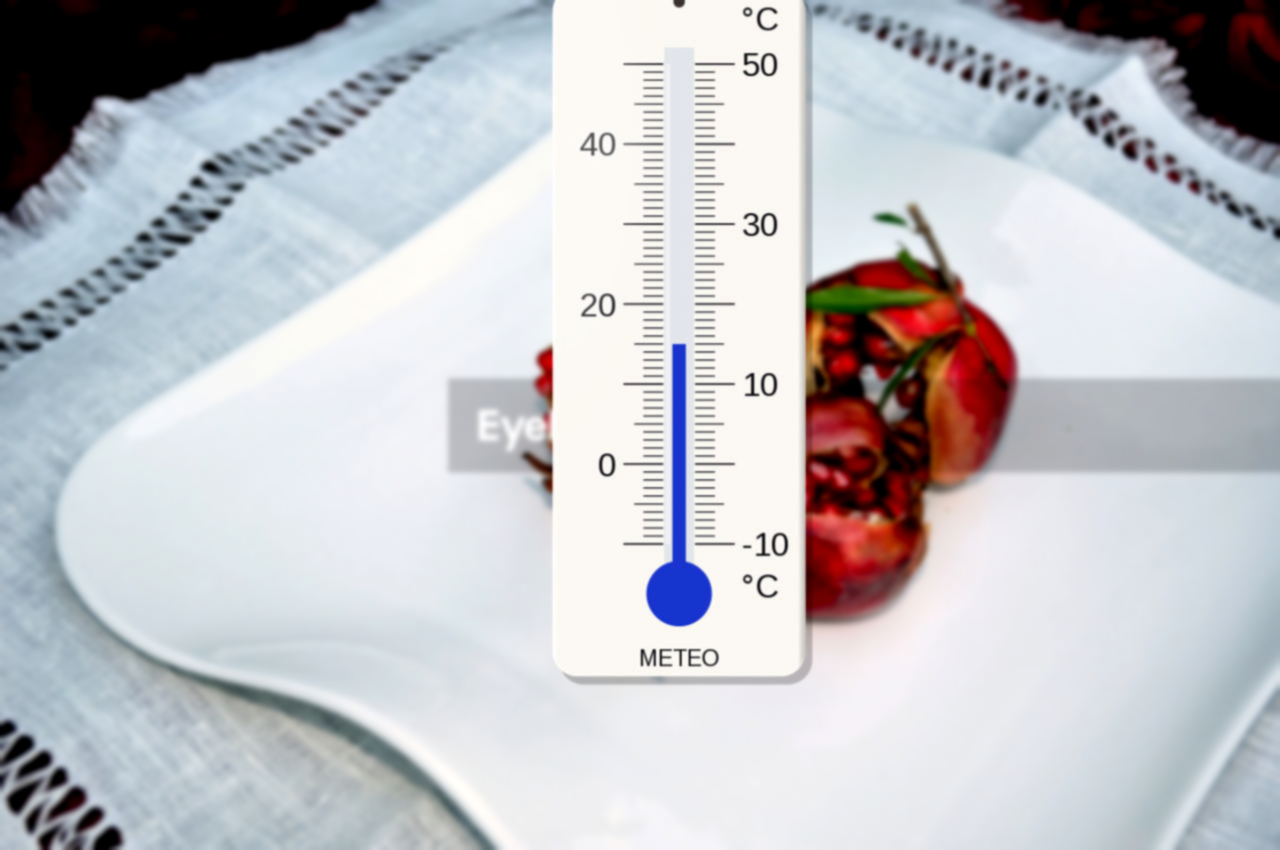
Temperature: value=15 unit=°C
